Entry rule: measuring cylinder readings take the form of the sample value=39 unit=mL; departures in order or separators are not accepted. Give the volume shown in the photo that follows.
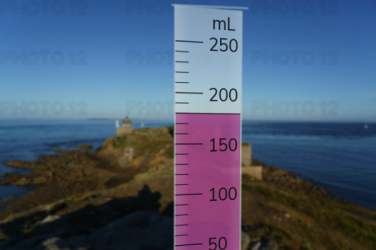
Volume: value=180 unit=mL
